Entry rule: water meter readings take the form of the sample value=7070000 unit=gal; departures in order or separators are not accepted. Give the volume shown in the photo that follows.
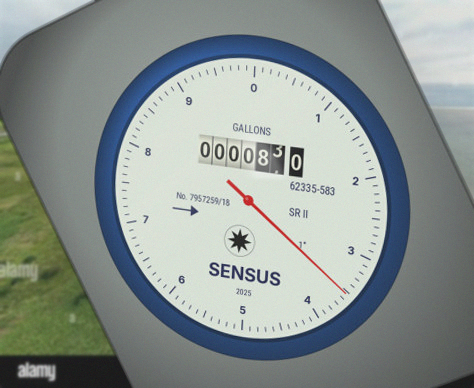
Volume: value=833.5 unit=gal
